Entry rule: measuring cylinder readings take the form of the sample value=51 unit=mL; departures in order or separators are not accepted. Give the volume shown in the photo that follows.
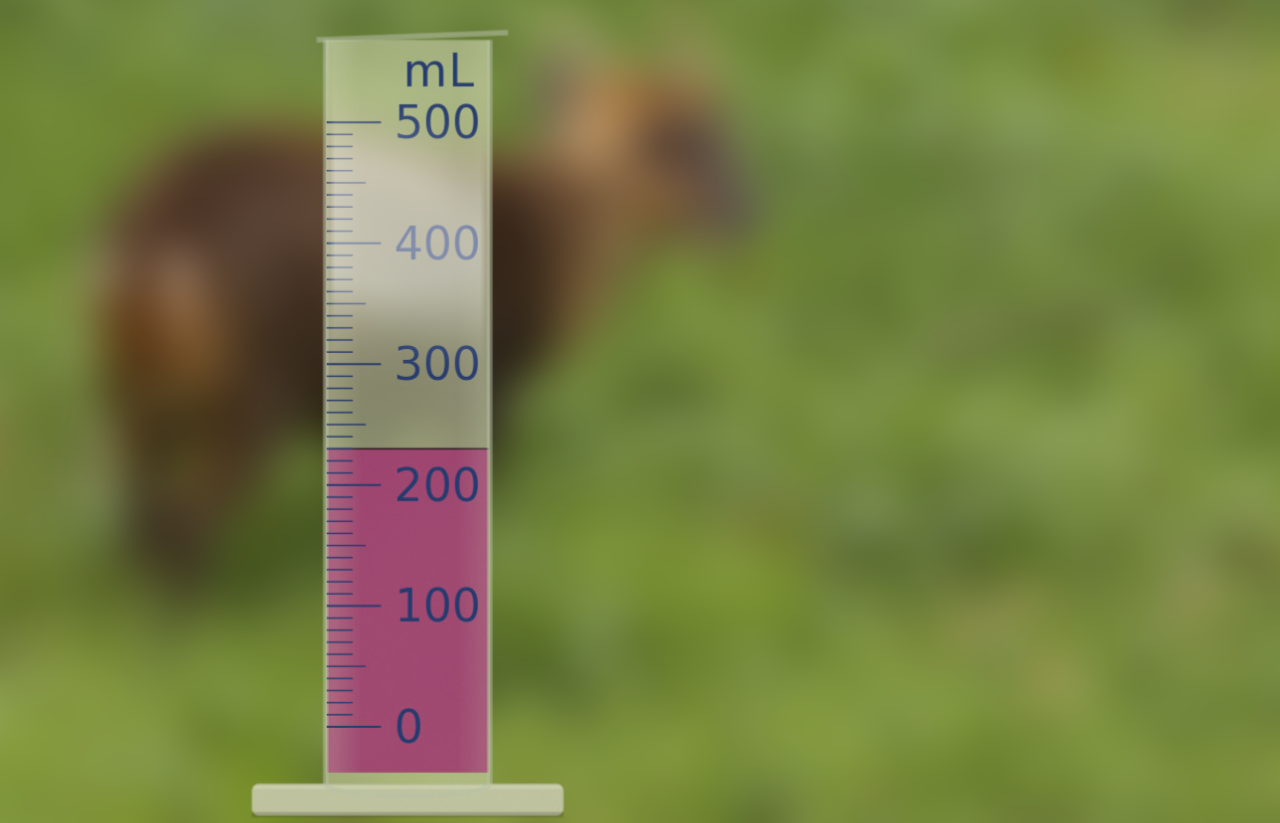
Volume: value=230 unit=mL
